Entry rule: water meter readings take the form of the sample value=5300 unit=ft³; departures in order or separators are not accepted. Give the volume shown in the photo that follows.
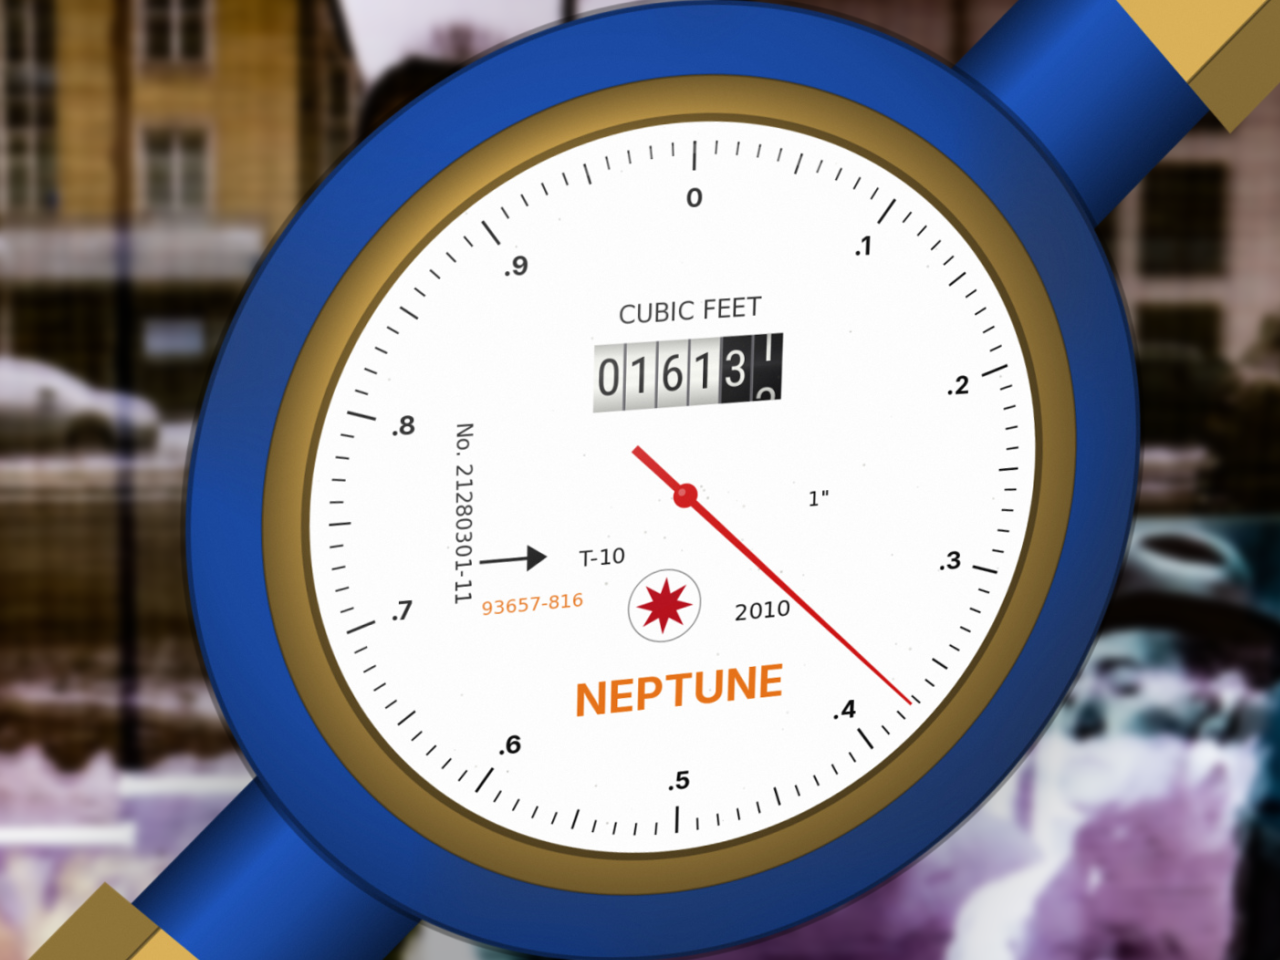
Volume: value=16131.37 unit=ft³
